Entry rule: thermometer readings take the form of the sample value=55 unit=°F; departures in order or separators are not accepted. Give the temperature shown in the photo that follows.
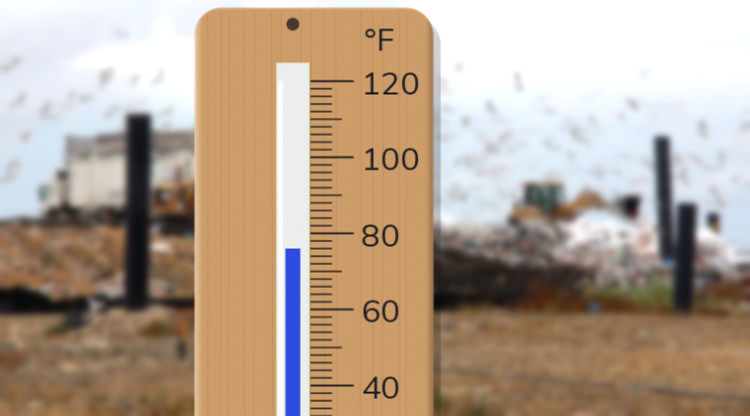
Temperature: value=76 unit=°F
